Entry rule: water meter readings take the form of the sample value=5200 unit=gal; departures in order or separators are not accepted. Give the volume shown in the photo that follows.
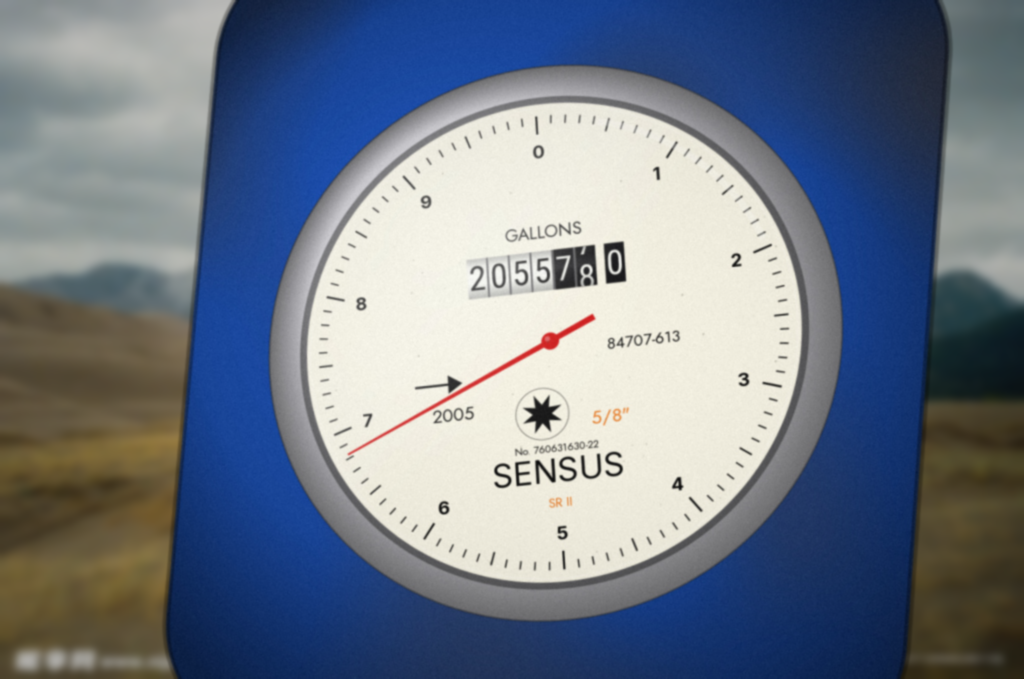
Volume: value=2055776.8 unit=gal
